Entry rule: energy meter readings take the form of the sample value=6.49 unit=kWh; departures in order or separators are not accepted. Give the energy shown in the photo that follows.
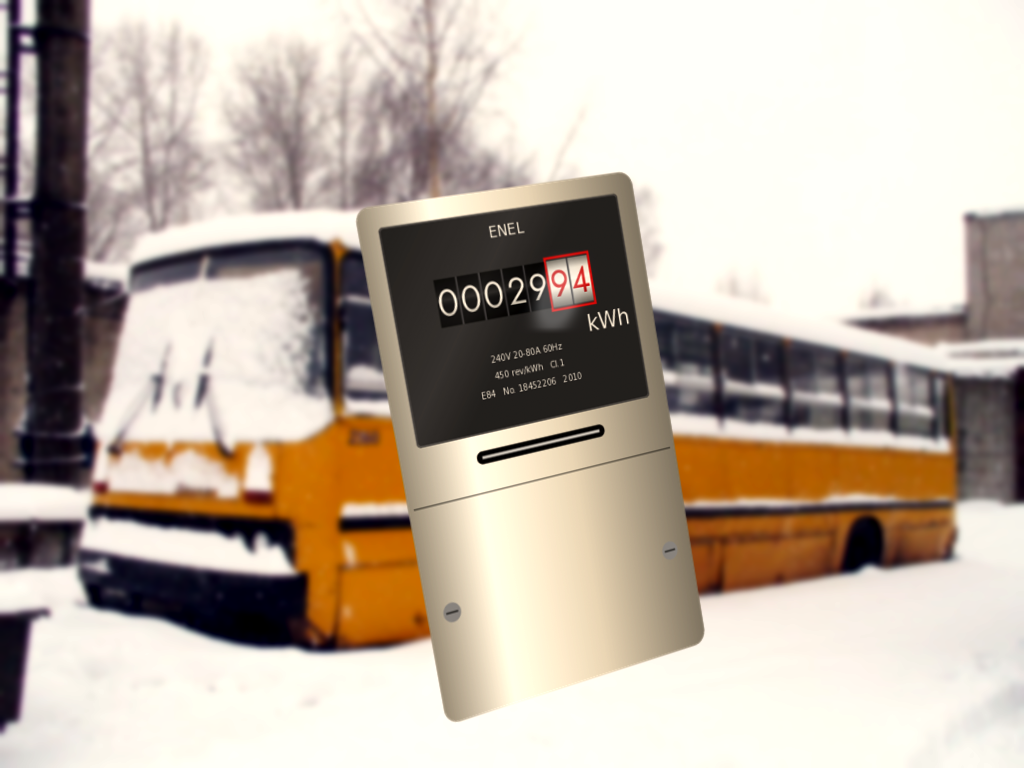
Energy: value=29.94 unit=kWh
